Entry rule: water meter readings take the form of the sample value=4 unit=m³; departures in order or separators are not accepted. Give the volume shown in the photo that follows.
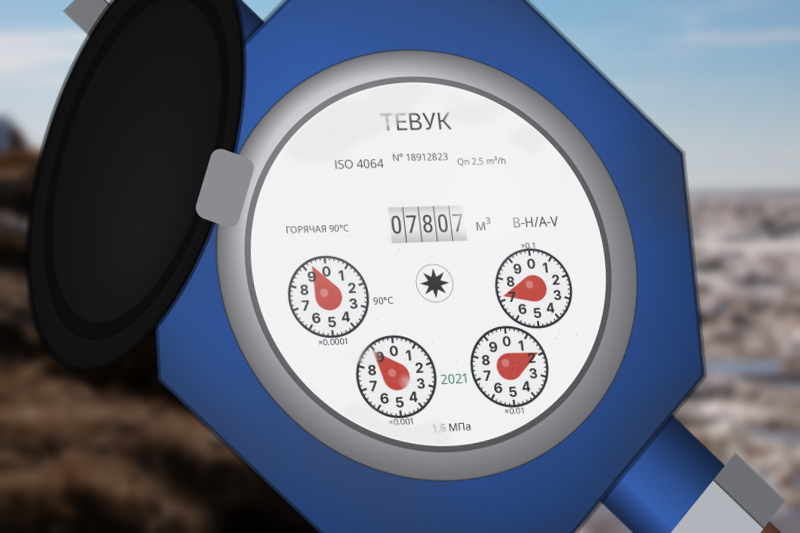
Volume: value=7807.7189 unit=m³
